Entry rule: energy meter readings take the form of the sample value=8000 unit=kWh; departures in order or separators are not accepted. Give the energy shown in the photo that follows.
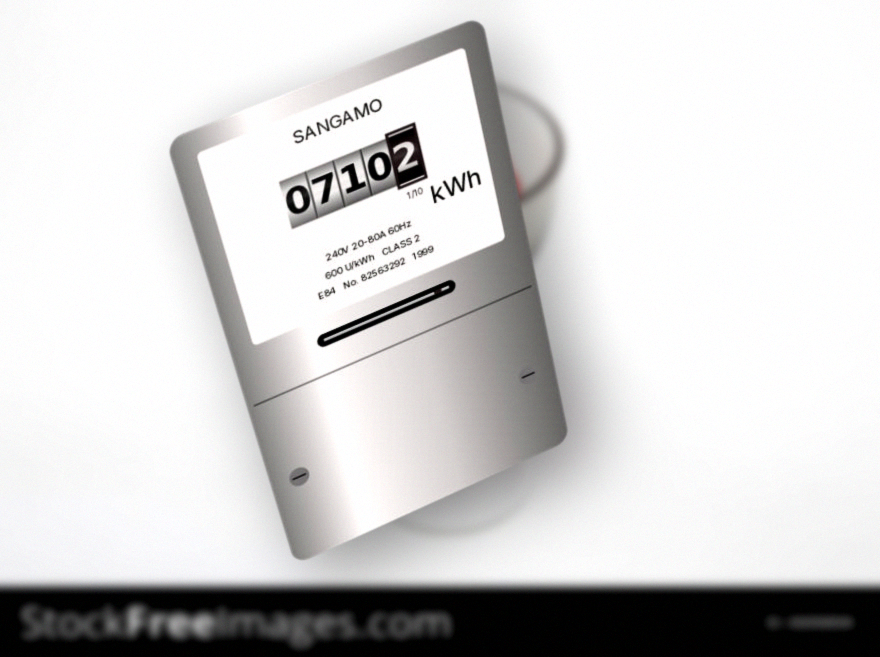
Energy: value=710.2 unit=kWh
